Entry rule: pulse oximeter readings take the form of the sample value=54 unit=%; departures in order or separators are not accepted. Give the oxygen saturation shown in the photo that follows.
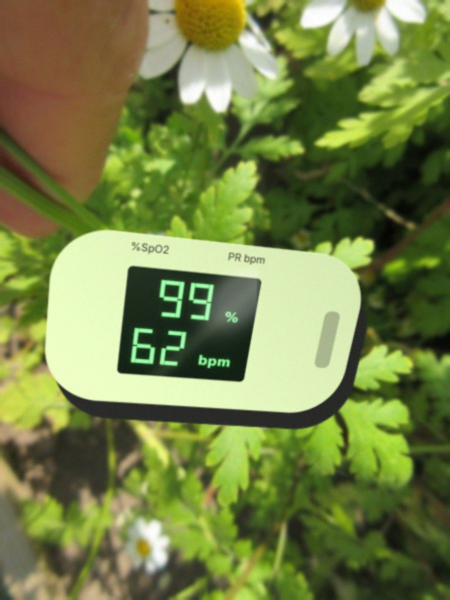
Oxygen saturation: value=99 unit=%
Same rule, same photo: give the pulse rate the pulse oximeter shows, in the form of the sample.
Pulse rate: value=62 unit=bpm
